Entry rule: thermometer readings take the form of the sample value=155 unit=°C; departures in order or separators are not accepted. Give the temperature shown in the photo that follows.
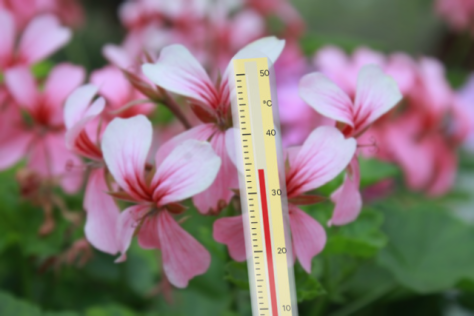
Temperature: value=34 unit=°C
